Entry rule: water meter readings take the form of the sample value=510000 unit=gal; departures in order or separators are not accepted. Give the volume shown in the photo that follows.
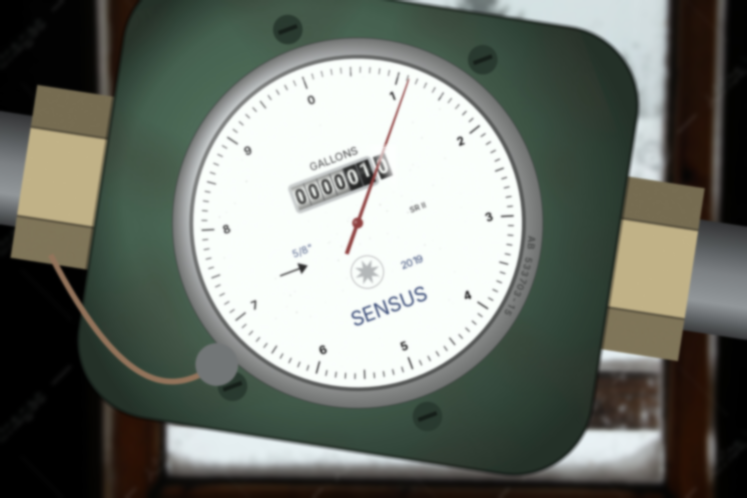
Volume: value=11.1 unit=gal
